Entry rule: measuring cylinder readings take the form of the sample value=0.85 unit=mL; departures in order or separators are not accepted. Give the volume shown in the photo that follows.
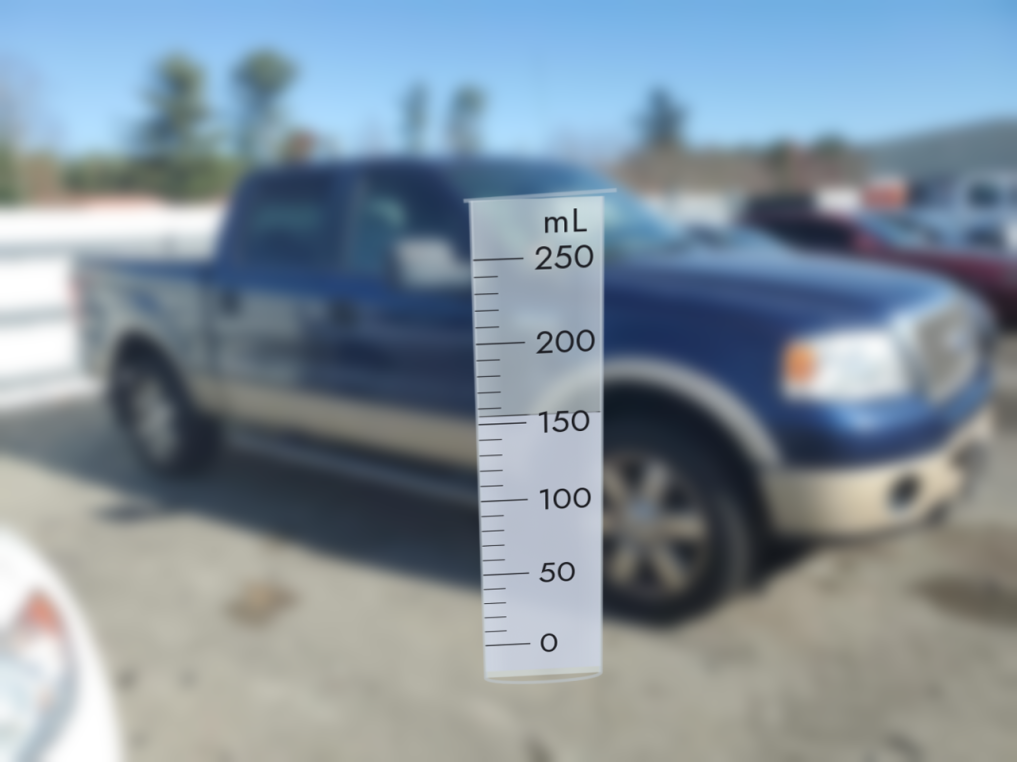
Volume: value=155 unit=mL
